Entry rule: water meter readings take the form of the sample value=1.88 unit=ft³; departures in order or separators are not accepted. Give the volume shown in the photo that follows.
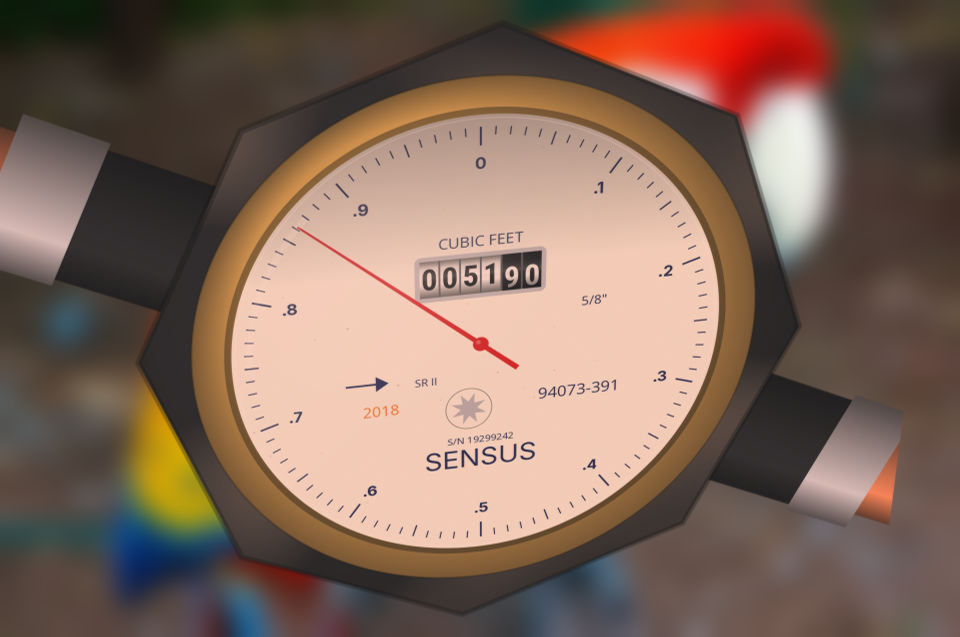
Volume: value=5189.86 unit=ft³
